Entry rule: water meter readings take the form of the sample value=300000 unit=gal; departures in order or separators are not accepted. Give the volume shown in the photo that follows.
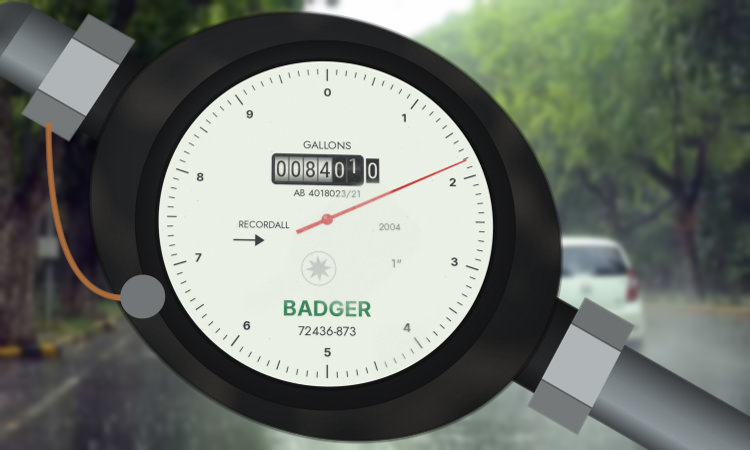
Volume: value=84011.8 unit=gal
